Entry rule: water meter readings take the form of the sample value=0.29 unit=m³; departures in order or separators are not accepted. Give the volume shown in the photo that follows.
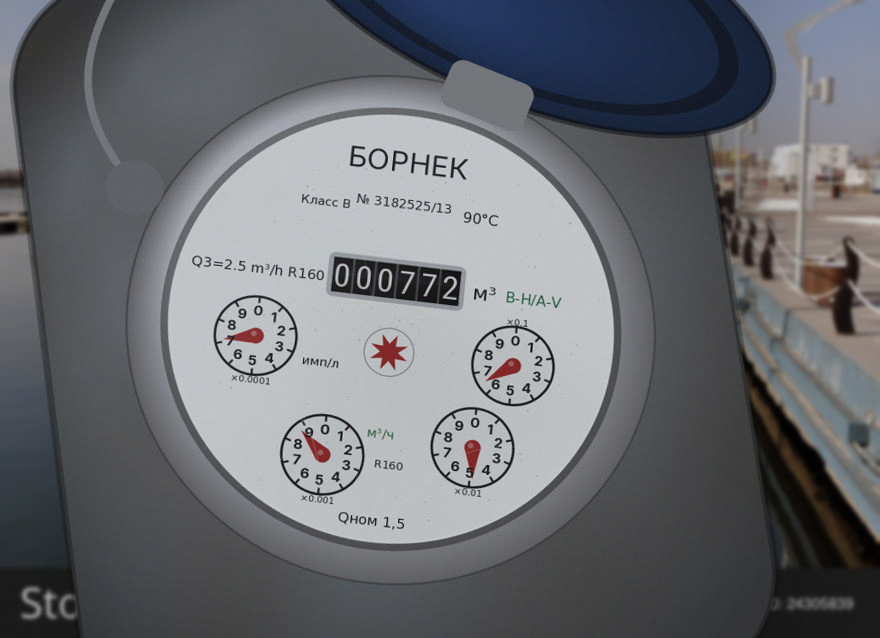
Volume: value=772.6487 unit=m³
